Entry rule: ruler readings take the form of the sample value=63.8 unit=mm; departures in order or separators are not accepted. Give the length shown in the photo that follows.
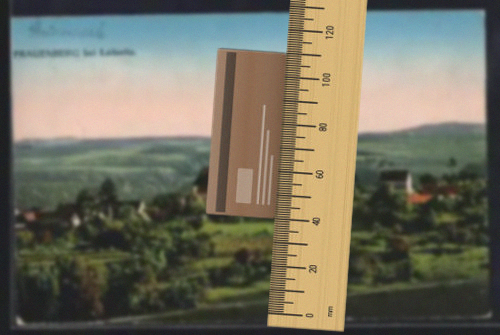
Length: value=70 unit=mm
